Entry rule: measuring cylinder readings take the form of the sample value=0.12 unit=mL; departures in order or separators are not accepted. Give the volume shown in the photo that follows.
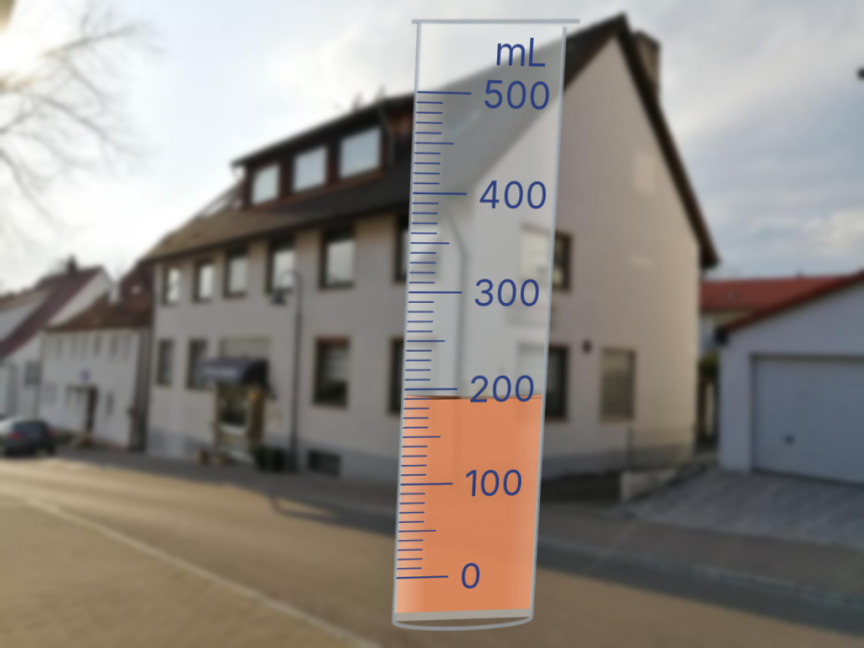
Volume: value=190 unit=mL
